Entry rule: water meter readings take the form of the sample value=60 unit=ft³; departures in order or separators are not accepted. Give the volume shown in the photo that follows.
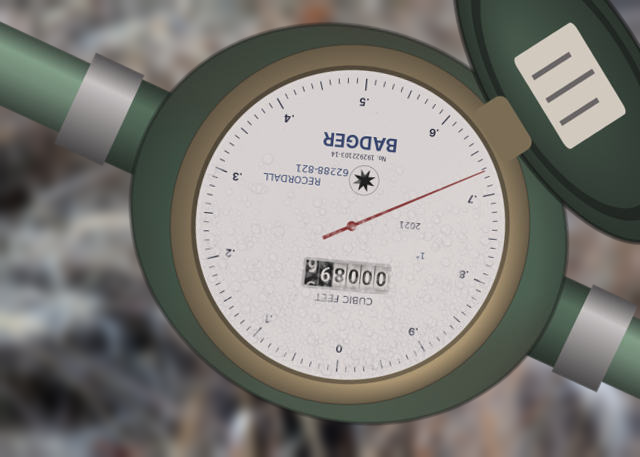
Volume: value=895.67 unit=ft³
